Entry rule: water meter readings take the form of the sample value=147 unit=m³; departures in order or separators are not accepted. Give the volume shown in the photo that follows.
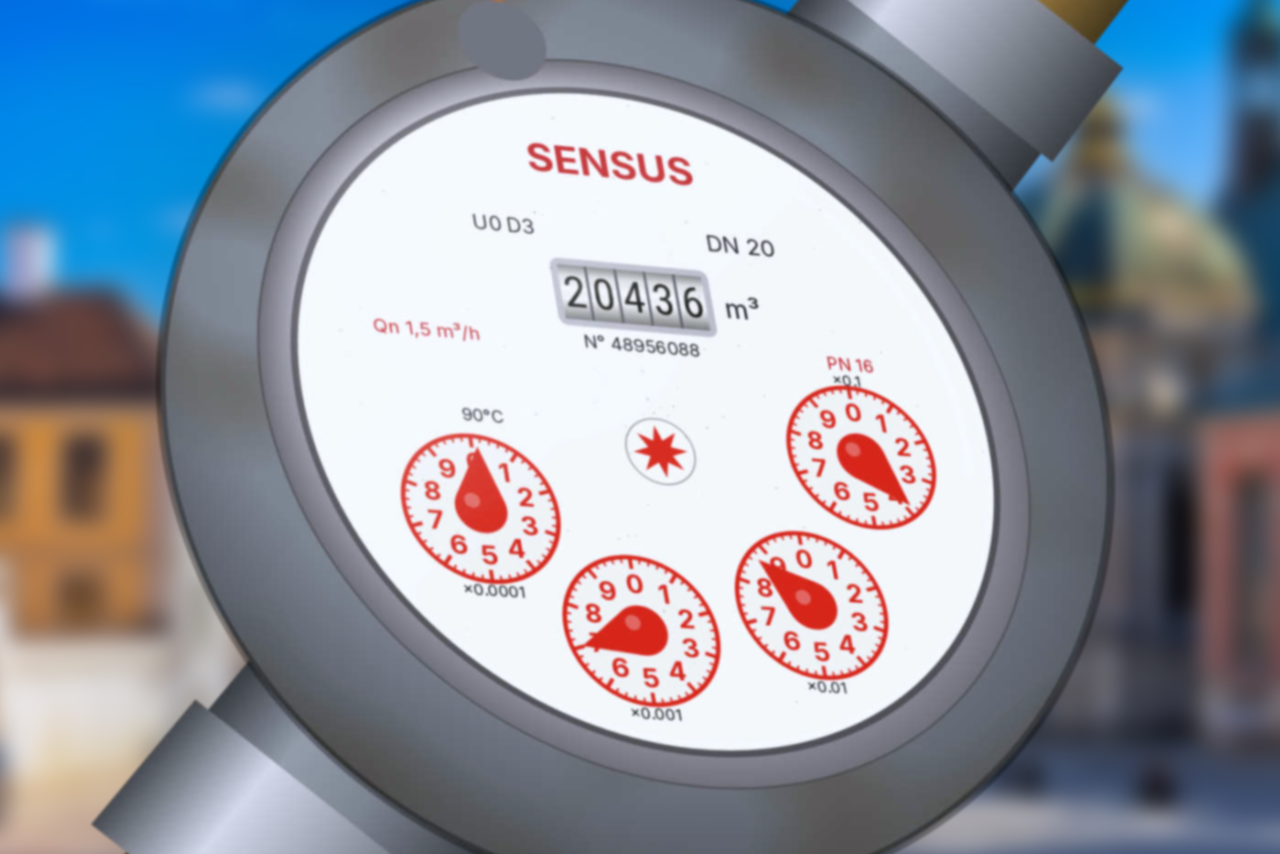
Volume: value=20436.3870 unit=m³
